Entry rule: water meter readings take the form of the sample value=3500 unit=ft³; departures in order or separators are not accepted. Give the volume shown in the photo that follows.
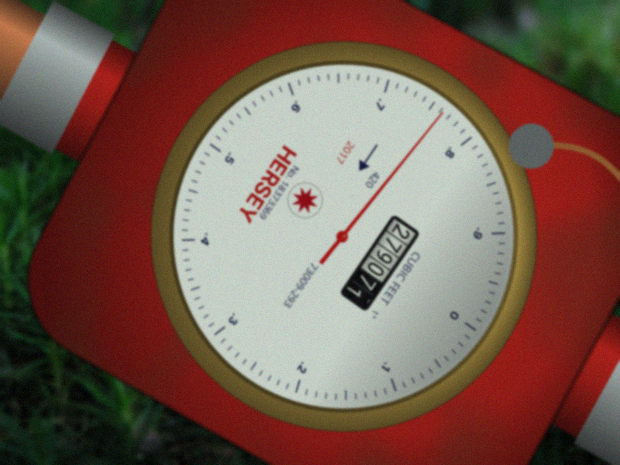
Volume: value=279070.76 unit=ft³
